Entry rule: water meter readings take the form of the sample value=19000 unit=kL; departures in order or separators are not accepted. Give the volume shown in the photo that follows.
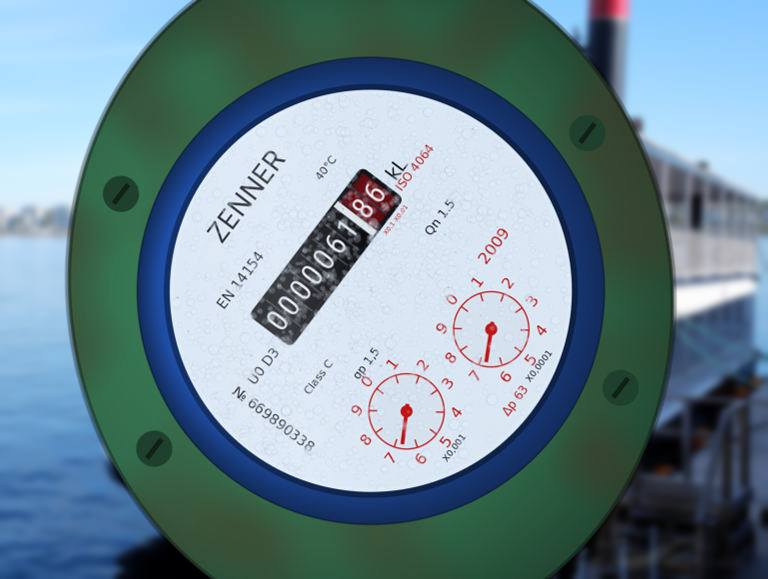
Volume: value=61.8666 unit=kL
